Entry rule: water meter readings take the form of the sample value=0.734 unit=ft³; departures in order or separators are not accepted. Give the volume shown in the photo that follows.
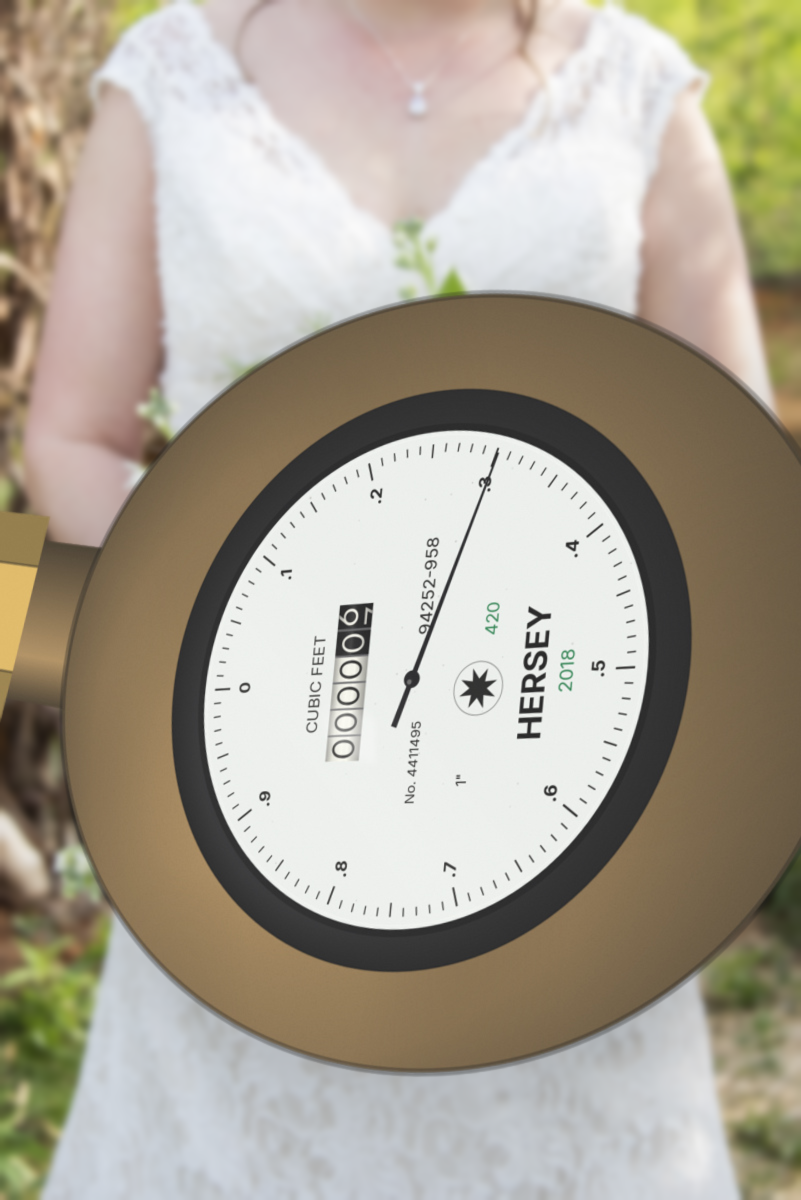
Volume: value=6.30 unit=ft³
